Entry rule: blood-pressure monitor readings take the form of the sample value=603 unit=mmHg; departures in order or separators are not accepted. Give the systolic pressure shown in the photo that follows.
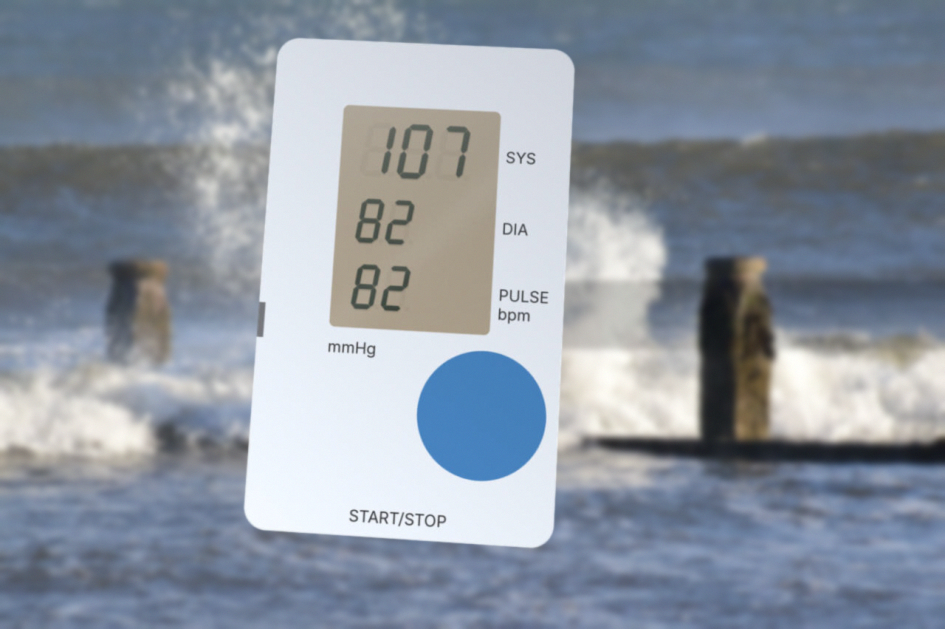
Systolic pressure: value=107 unit=mmHg
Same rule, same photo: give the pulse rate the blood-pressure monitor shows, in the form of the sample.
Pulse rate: value=82 unit=bpm
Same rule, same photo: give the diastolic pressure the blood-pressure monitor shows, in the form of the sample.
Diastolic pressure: value=82 unit=mmHg
